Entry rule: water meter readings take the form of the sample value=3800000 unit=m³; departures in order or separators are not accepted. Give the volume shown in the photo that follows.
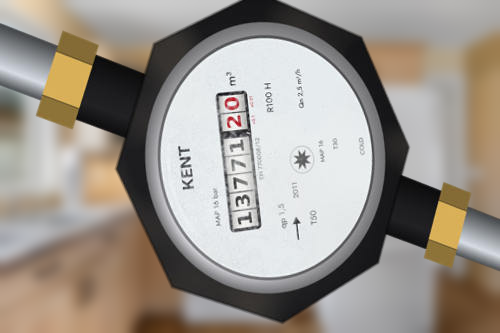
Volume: value=13771.20 unit=m³
